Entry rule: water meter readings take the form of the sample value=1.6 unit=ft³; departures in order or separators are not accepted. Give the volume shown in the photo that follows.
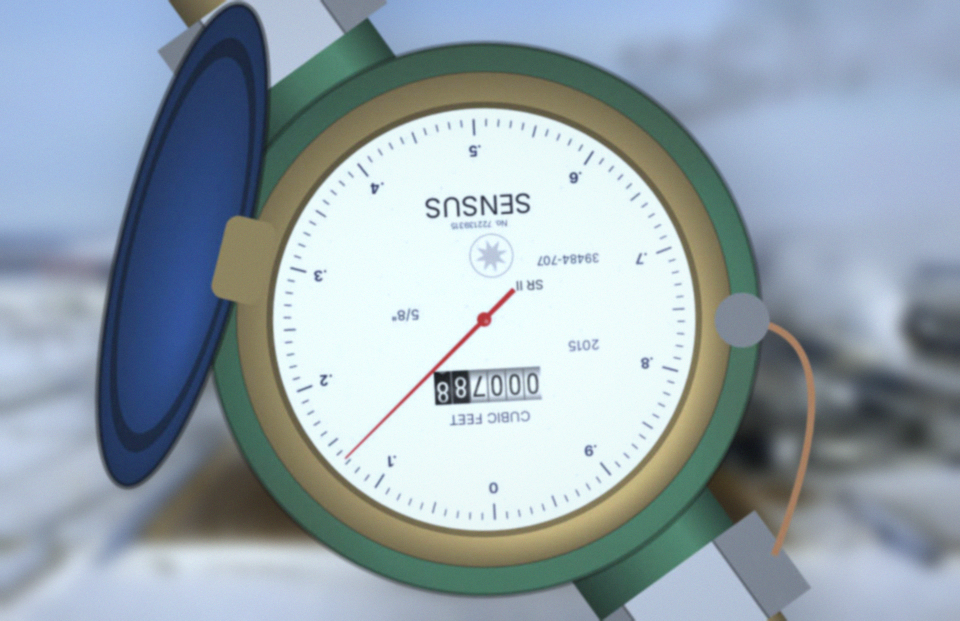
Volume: value=788.13 unit=ft³
